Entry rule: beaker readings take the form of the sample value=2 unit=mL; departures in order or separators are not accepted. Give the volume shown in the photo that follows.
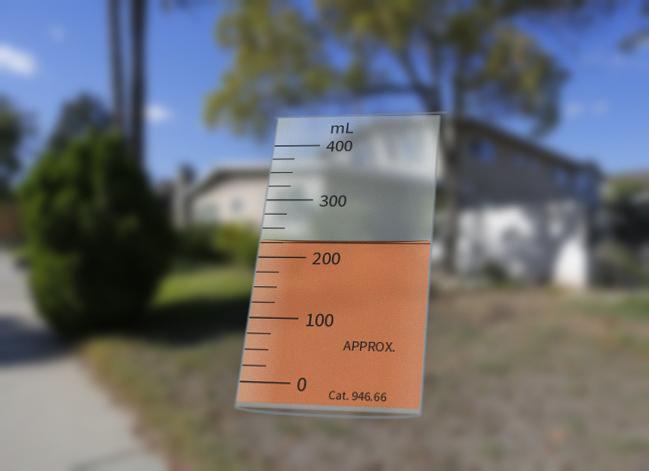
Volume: value=225 unit=mL
